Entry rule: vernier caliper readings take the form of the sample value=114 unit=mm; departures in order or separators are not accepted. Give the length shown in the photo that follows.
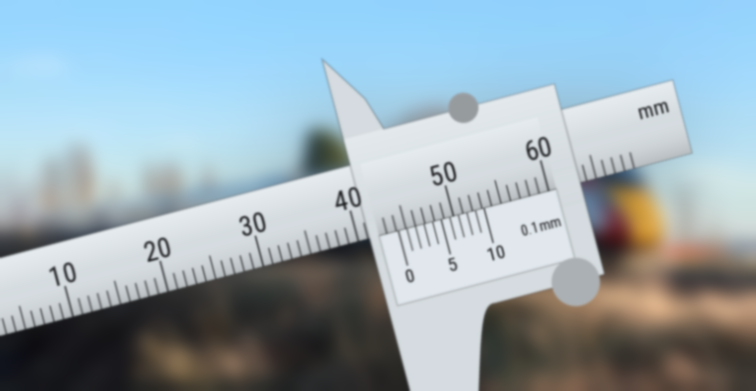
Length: value=44.2 unit=mm
